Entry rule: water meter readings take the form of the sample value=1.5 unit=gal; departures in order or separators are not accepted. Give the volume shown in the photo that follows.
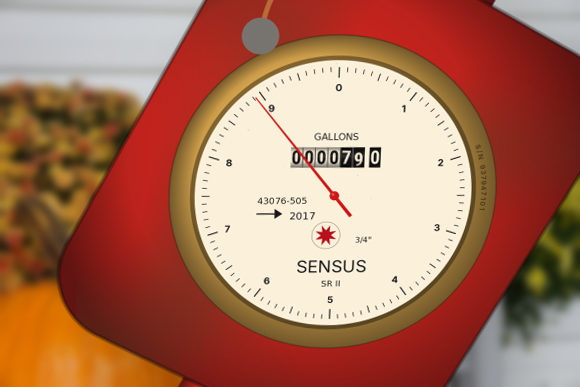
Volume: value=788.9 unit=gal
